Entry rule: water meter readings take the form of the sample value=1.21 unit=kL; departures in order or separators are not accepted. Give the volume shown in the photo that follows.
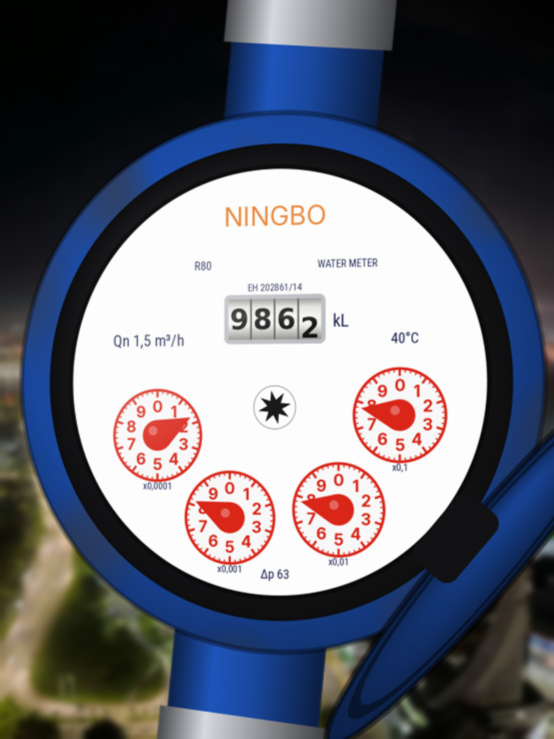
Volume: value=9861.7781 unit=kL
